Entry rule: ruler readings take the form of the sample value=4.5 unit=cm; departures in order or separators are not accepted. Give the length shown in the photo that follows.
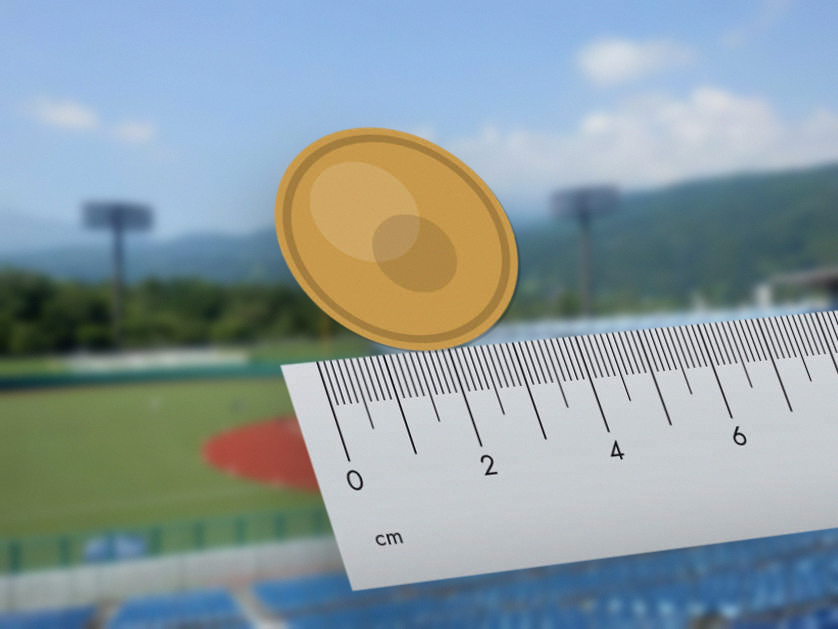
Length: value=3.6 unit=cm
